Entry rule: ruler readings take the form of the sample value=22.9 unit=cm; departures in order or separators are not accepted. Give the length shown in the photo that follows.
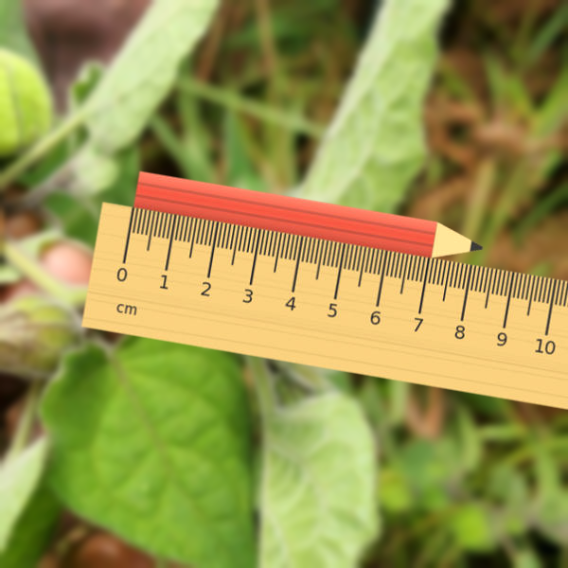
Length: value=8.2 unit=cm
